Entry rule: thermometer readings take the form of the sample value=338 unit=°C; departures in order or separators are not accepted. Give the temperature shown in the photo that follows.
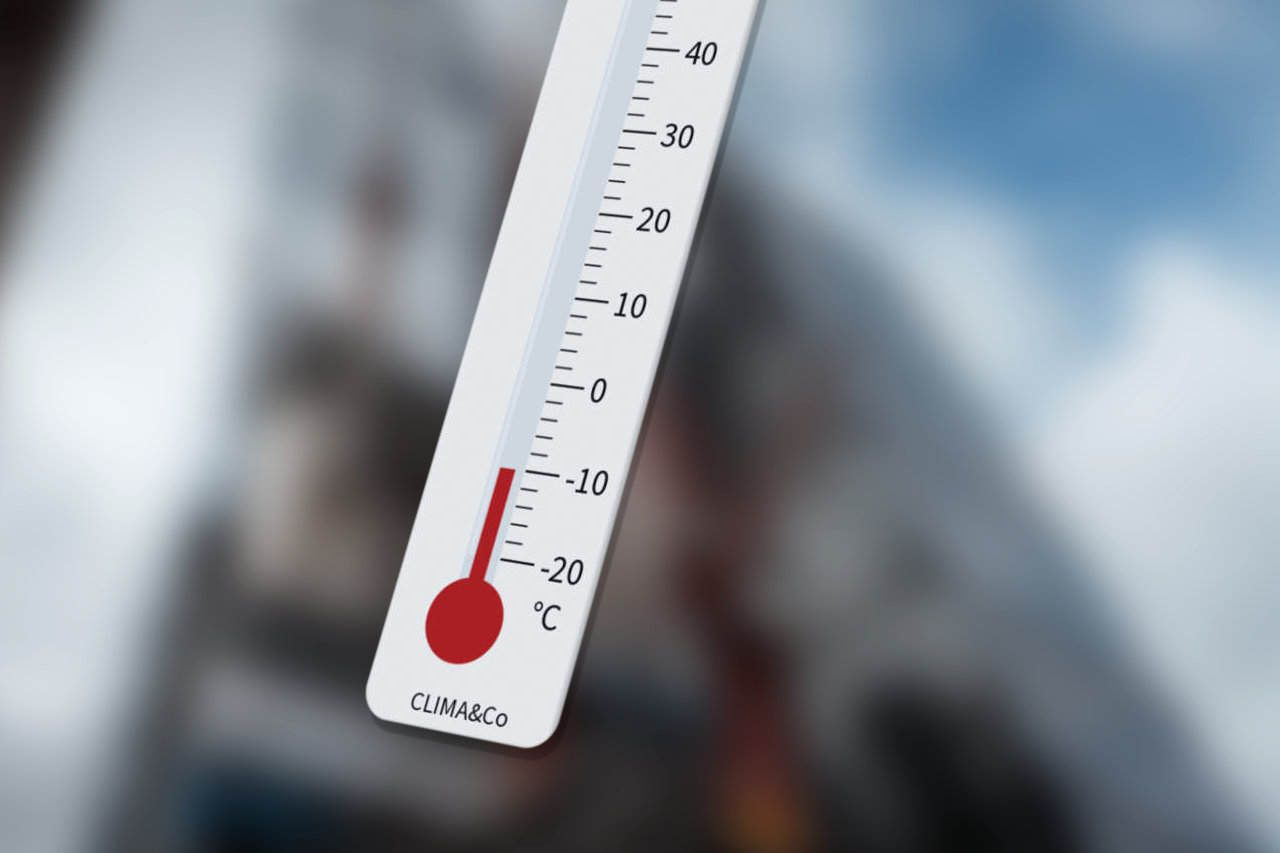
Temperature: value=-10 unit=°C
